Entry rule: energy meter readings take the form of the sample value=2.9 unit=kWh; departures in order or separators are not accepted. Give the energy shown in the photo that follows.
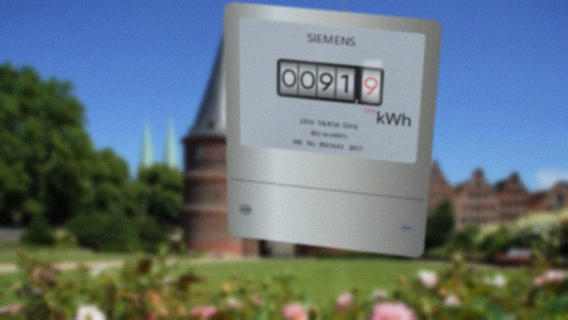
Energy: value=91.9 unit=kWh
